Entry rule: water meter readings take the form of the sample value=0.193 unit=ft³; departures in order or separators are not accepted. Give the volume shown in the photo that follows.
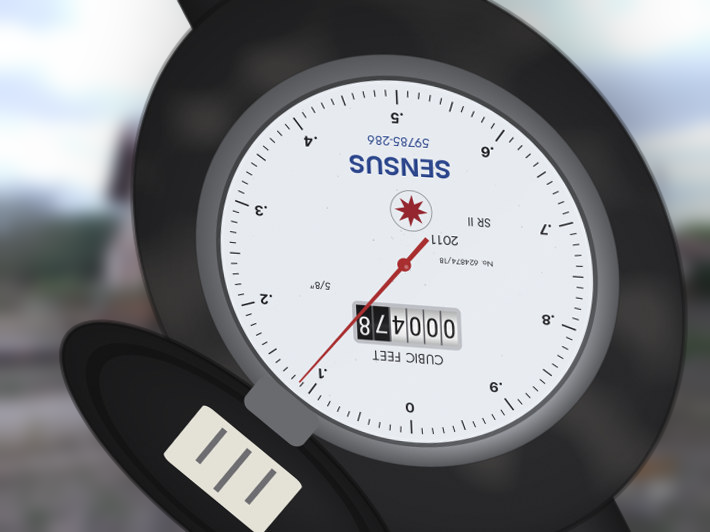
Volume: value=478.11 unit=ft³
